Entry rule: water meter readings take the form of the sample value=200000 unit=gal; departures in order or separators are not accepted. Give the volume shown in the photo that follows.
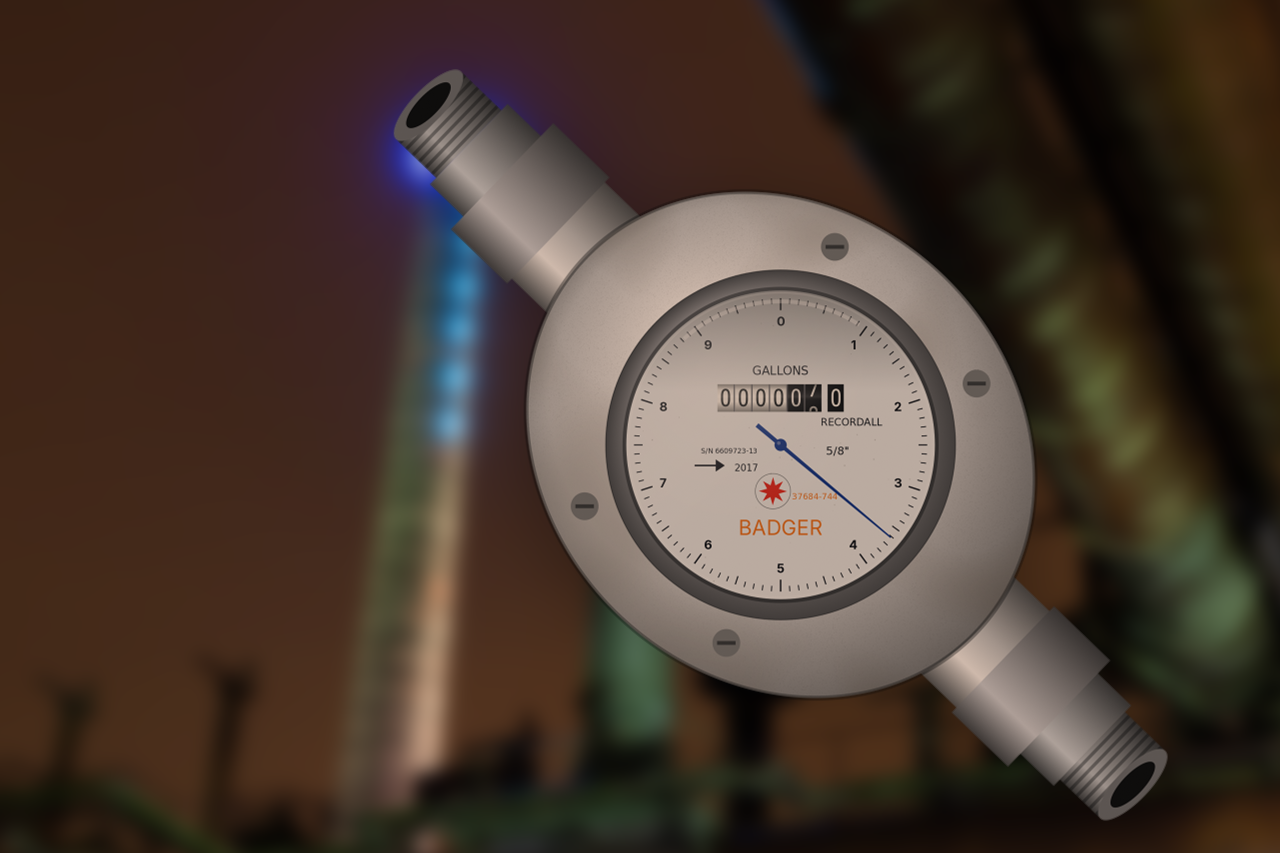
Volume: value=73.6 unit=gal
